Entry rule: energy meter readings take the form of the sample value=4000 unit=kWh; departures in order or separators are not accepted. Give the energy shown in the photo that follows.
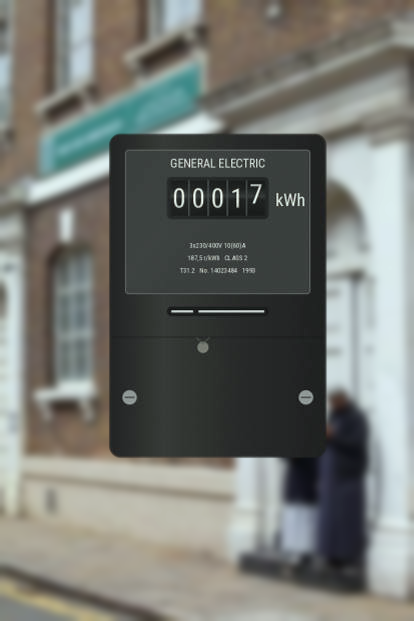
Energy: value=17 unit=kWh
